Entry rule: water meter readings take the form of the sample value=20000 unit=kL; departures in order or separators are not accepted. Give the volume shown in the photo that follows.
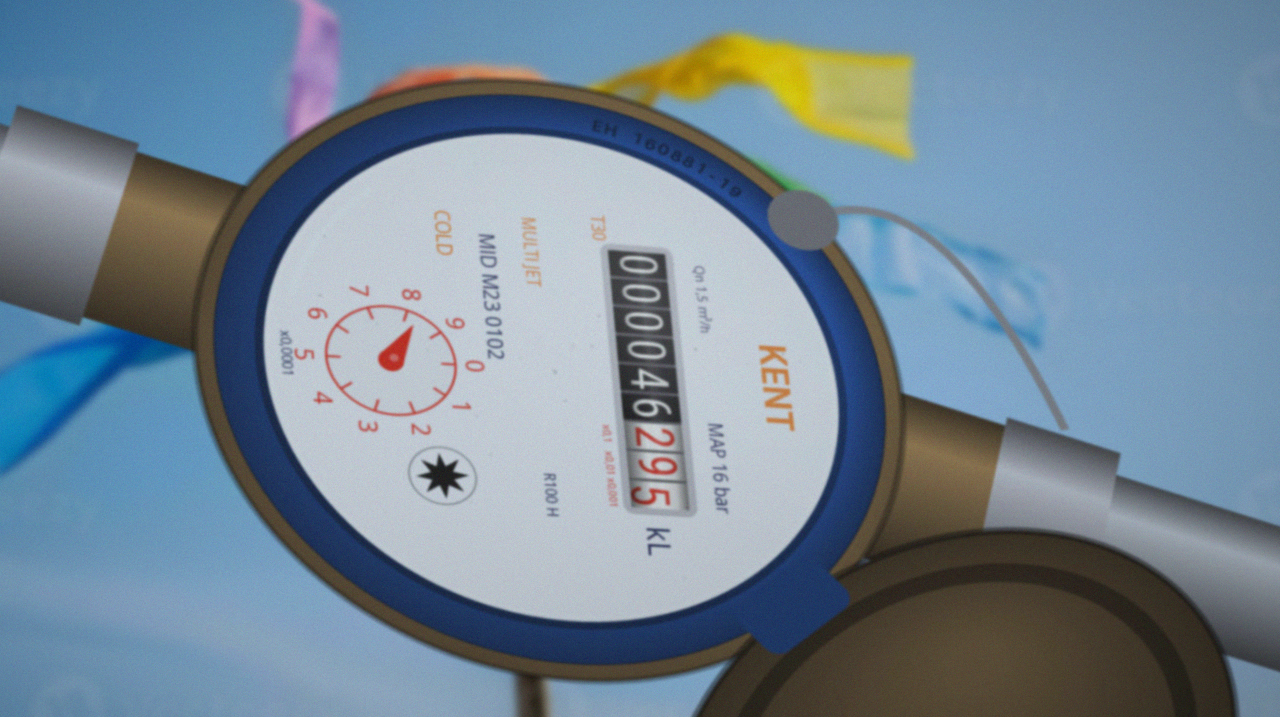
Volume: value=46.2948 unit=kL
